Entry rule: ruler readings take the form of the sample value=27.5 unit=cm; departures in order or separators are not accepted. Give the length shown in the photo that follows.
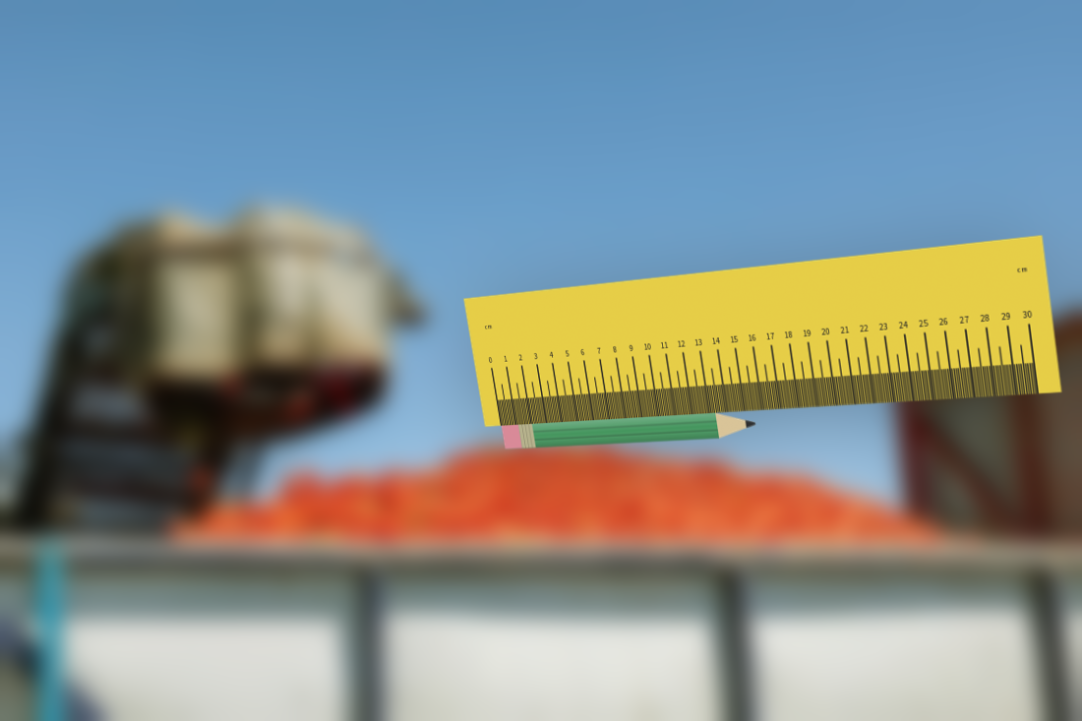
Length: value=15.5 unit=cm
